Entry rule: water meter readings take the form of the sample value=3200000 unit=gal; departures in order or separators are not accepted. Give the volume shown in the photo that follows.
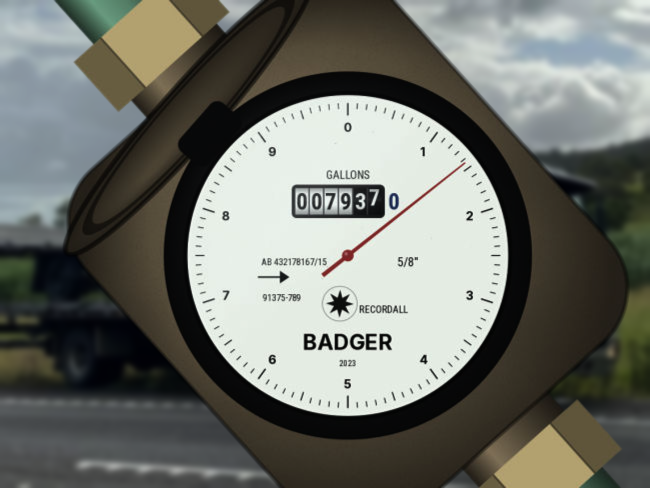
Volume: value=79371.4 unit=gal
